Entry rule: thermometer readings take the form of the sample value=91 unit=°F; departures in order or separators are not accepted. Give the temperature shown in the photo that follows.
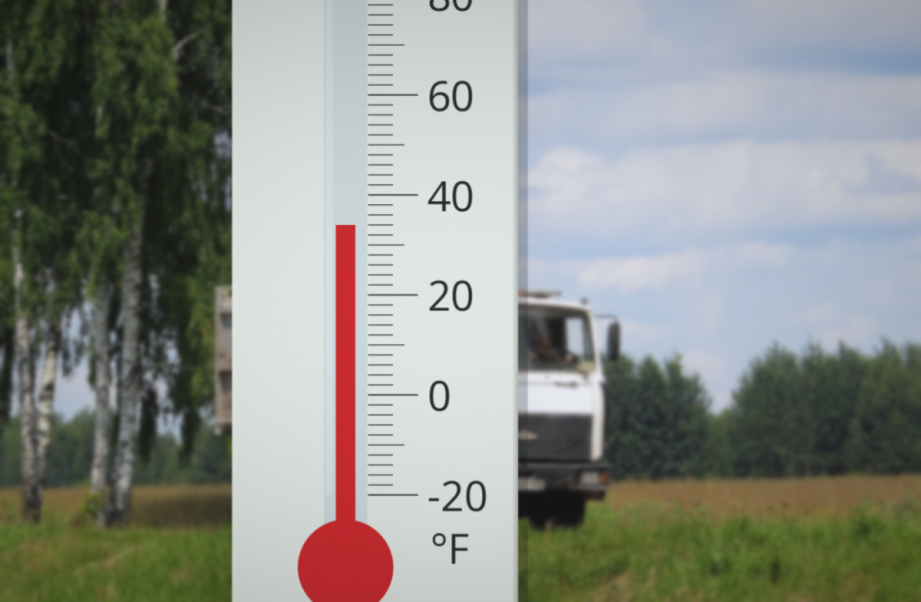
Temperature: value=34 unit=°F
